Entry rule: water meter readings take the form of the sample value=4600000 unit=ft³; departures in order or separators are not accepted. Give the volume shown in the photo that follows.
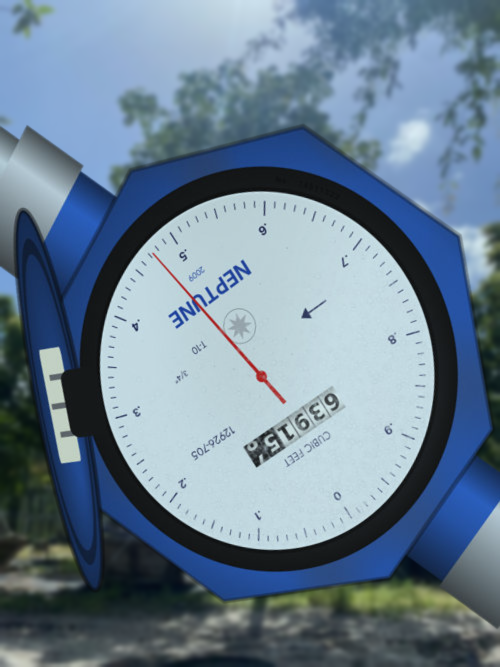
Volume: value=639157.47 unit=ft³
